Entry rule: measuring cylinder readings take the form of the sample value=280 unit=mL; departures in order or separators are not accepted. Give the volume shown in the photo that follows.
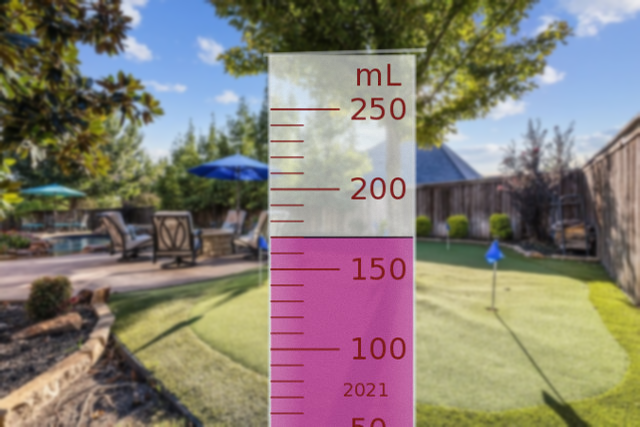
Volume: value=170 unit=mL
